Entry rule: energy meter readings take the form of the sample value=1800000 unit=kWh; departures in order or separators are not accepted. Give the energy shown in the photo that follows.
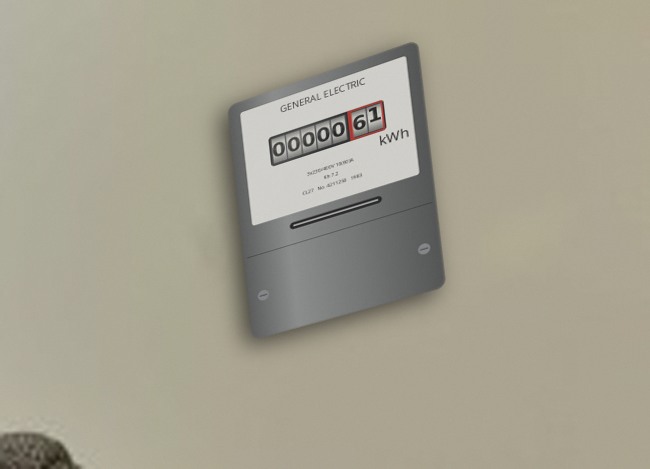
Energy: value=0.61 unit=kWh
